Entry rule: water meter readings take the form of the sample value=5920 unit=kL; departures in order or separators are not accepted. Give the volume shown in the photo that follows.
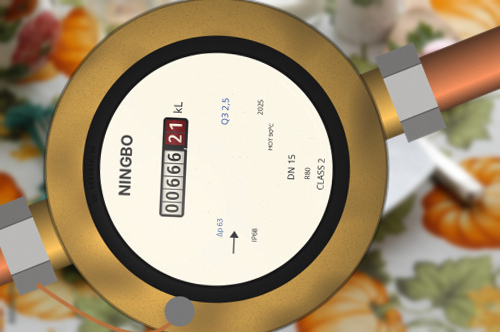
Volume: value=666.21 unit=kL
